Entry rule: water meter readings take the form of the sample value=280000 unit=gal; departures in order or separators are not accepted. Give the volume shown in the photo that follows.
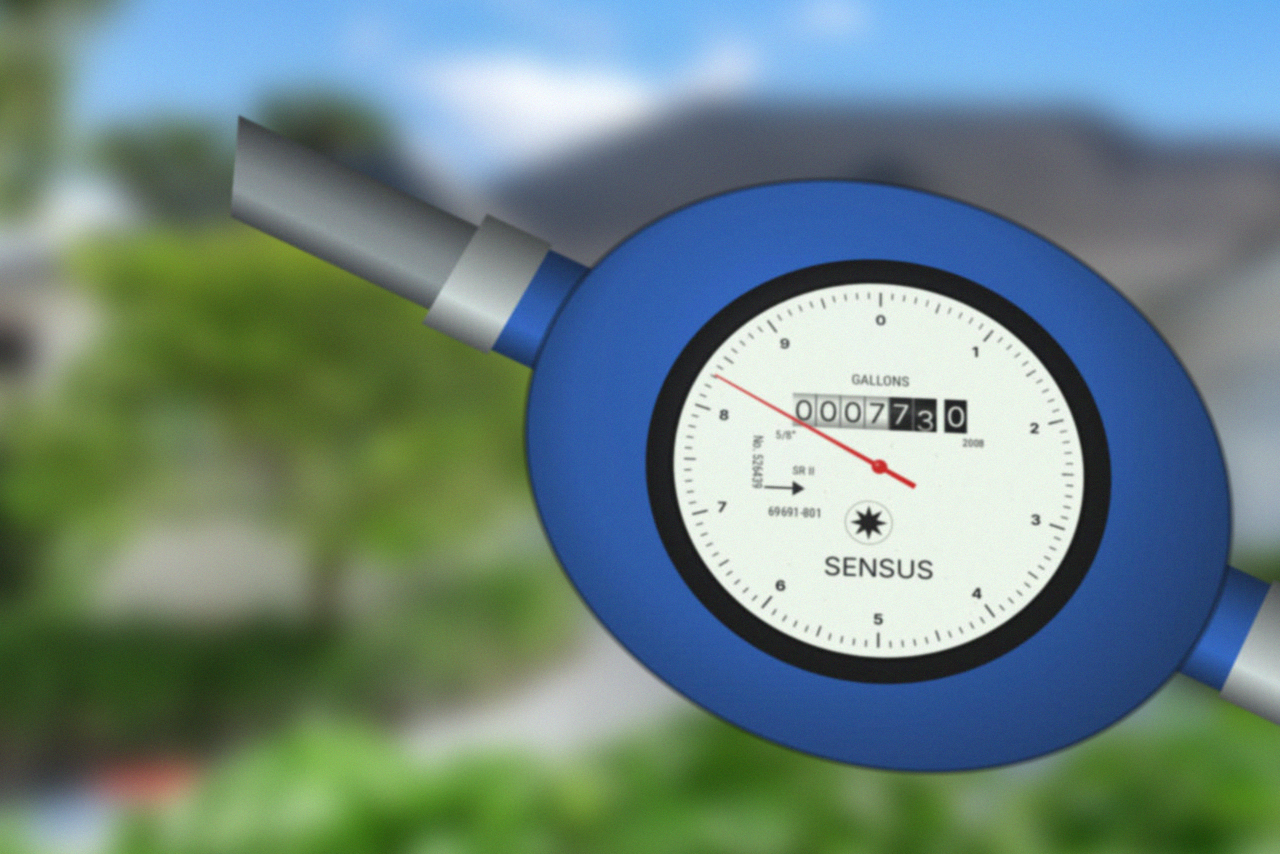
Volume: value=7728.3 unit=gal
